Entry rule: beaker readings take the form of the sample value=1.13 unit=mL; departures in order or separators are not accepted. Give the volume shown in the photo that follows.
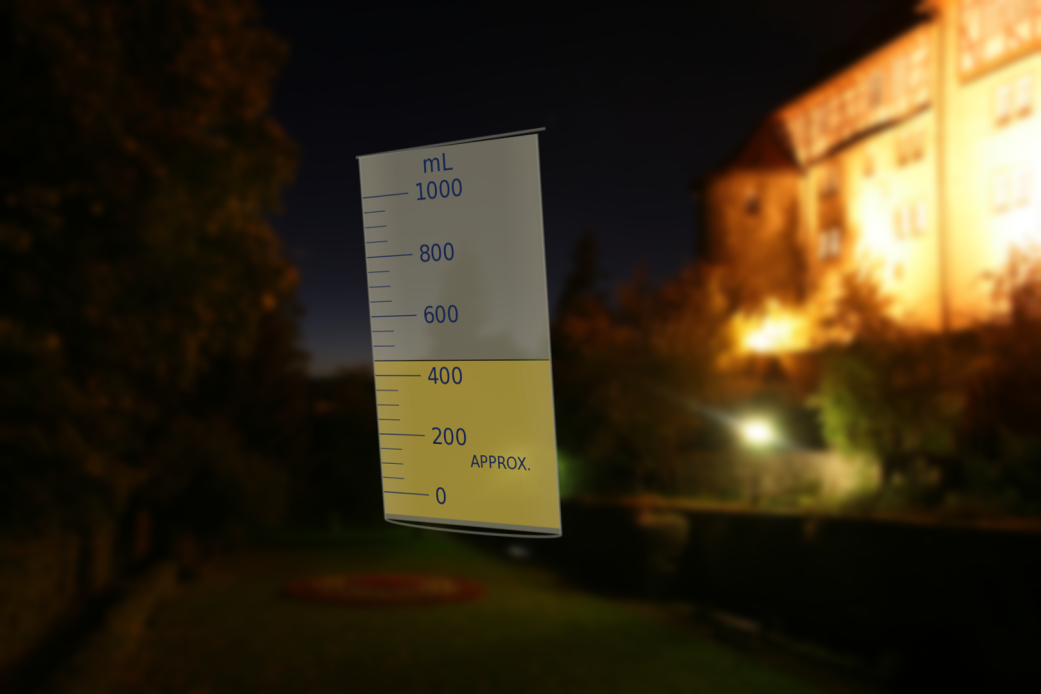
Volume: value=450 unit=mL
